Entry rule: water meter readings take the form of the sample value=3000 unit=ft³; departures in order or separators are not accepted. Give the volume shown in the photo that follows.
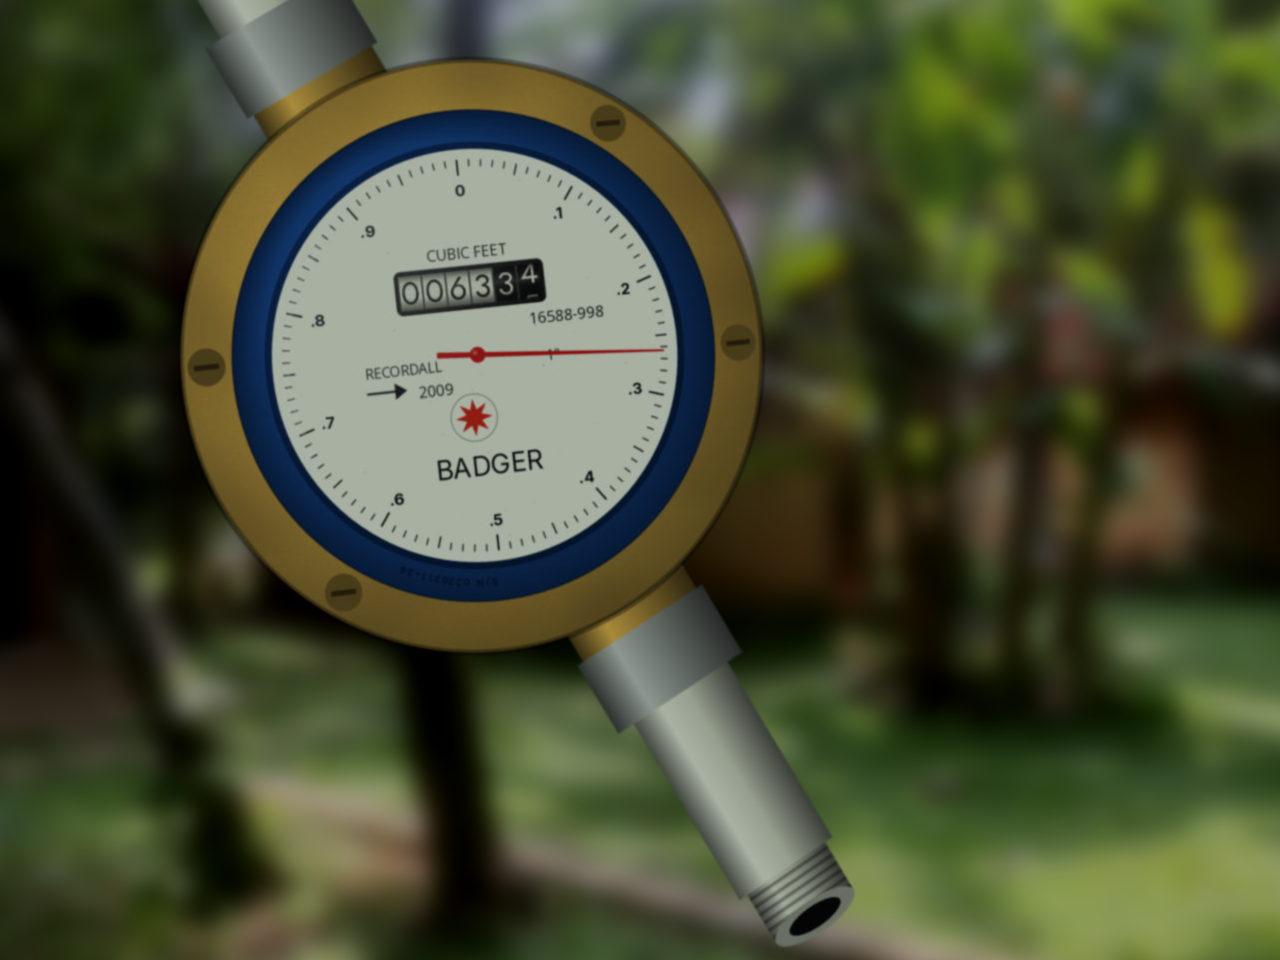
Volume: value=6334.26 unit=ft³
